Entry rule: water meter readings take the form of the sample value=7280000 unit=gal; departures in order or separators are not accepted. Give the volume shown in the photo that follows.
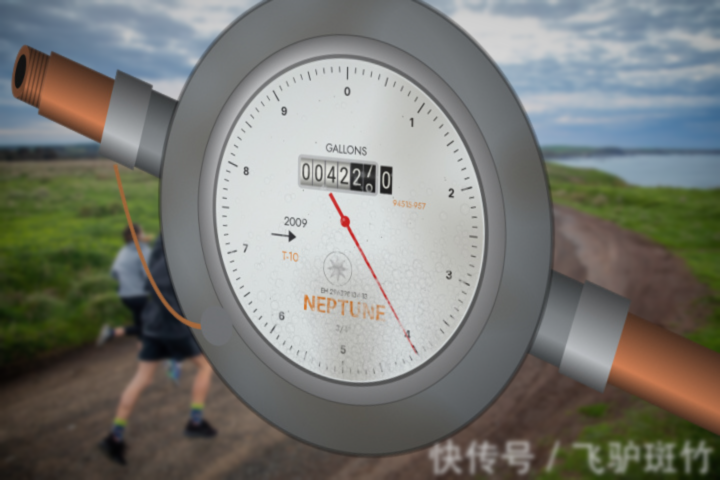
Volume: value=42274.0 unit=gal
